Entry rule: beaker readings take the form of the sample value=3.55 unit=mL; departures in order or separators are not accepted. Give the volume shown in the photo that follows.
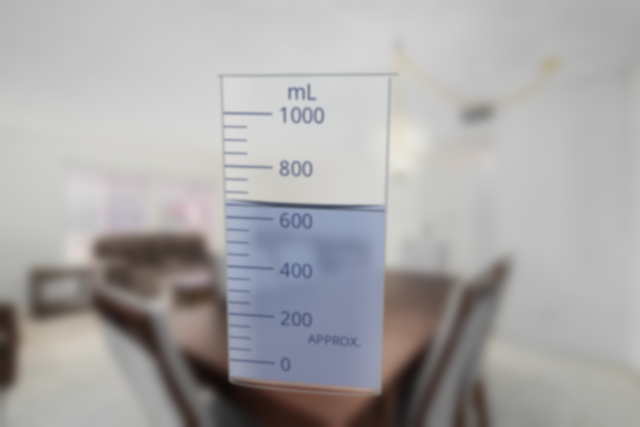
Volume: value=650 unit=mL
